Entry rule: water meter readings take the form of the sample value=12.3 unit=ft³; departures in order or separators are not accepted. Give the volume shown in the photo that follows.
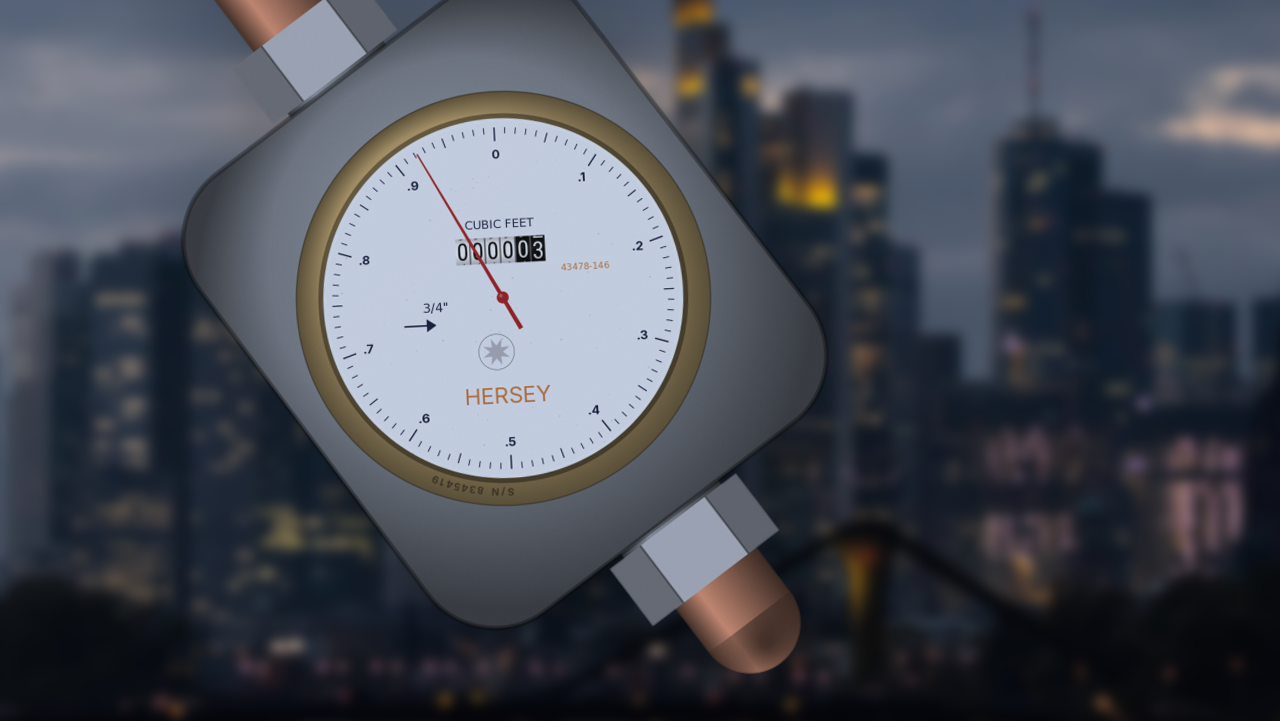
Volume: value=2.92 unit=ft³
